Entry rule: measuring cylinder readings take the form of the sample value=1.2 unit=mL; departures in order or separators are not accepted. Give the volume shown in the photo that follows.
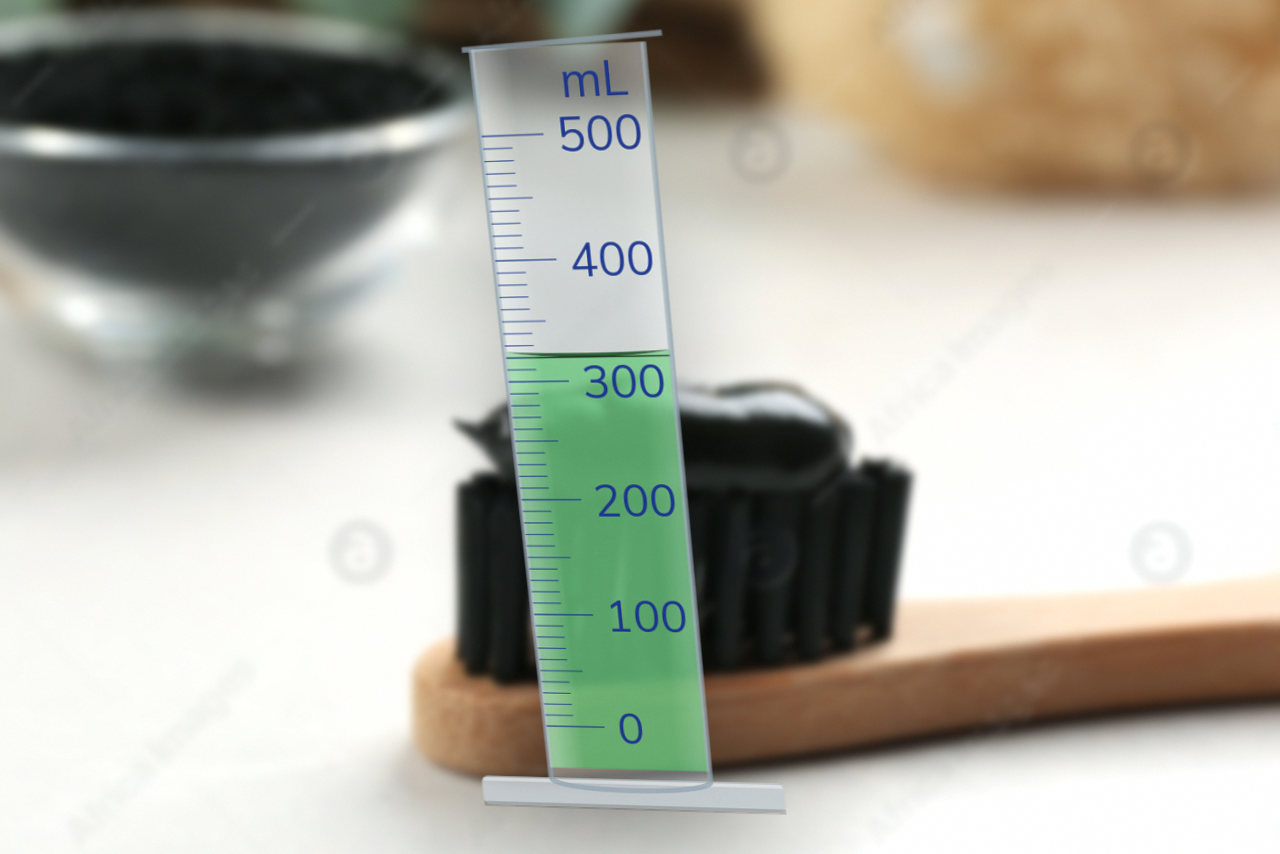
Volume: value=320 unit=mL
